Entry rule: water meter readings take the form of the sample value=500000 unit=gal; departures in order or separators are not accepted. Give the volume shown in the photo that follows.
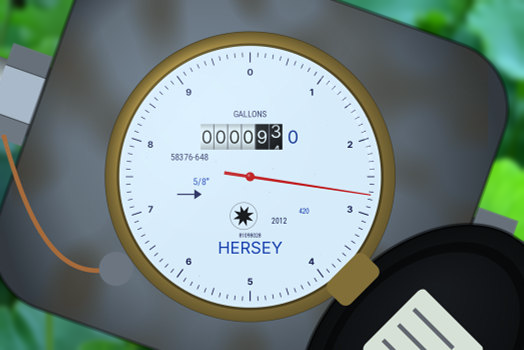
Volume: value=932.7 unit=gal
